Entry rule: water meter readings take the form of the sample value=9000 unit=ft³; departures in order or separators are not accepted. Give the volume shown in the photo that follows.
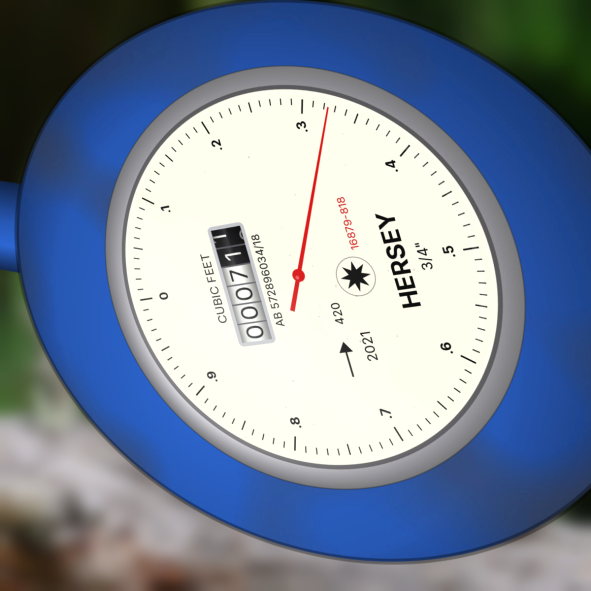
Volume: value=711.32 unit=ft³
